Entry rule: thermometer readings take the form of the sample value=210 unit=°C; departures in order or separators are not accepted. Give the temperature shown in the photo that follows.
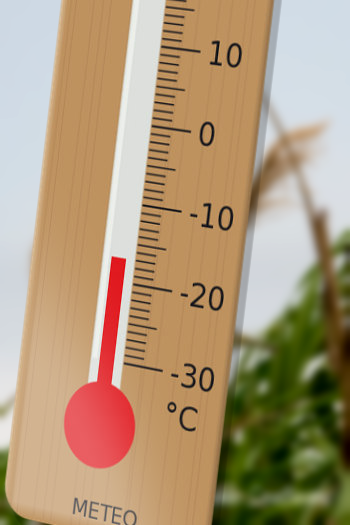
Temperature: value=-17 unit=°C
